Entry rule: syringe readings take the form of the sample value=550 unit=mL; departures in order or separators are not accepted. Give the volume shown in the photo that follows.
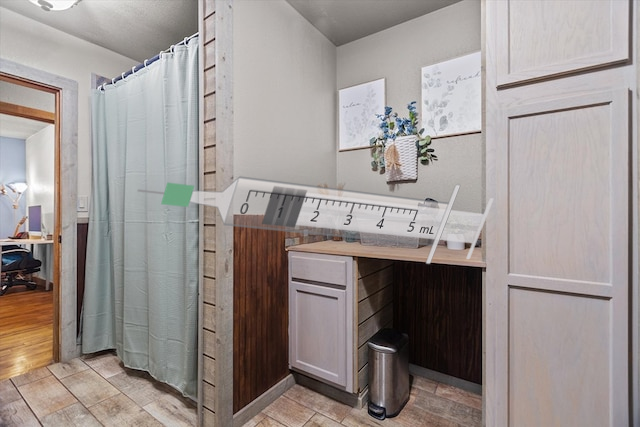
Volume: value=0.6 unit=mL
